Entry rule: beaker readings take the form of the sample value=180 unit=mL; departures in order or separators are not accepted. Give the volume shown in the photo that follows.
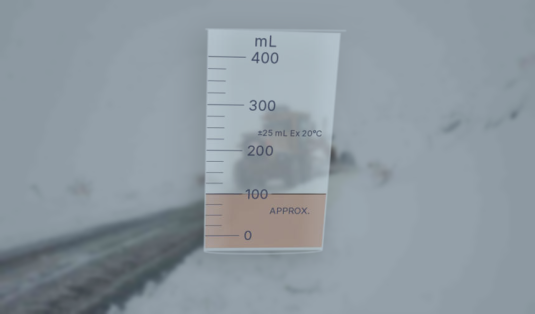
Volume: value=100 unit=mL
